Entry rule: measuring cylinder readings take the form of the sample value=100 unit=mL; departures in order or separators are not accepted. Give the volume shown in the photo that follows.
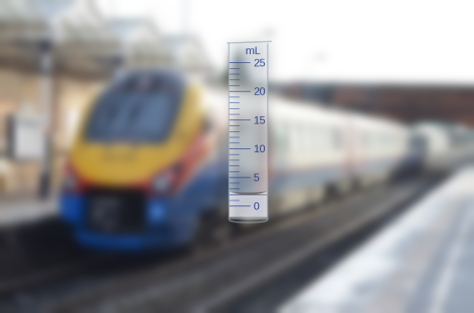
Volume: value=2 unit=mL
